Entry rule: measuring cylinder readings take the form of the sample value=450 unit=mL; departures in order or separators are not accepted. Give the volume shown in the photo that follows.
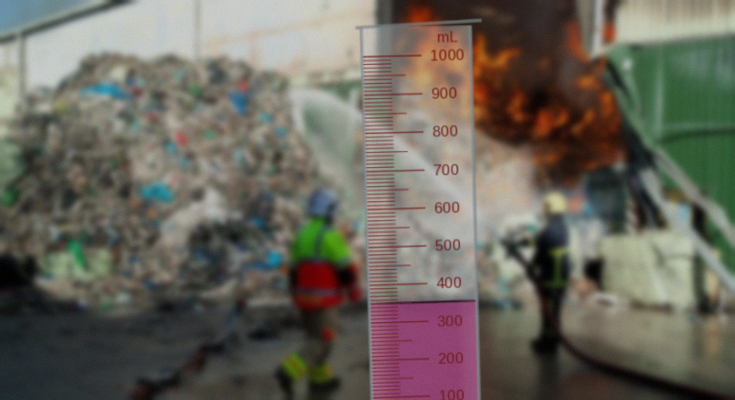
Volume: value=350 unit=mL
